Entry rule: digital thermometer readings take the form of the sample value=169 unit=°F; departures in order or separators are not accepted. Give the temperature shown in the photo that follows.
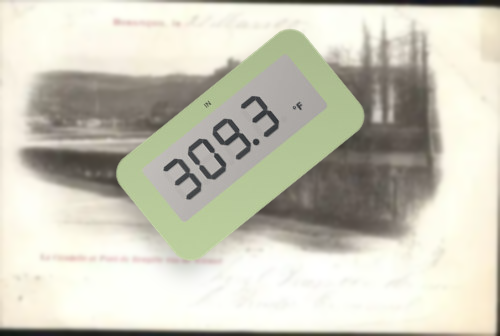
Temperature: value=309.3 unit=°F
